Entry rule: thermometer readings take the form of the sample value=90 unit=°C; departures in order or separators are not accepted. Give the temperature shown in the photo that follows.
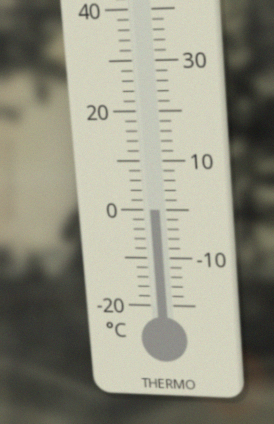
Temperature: value=0 unit=°C
